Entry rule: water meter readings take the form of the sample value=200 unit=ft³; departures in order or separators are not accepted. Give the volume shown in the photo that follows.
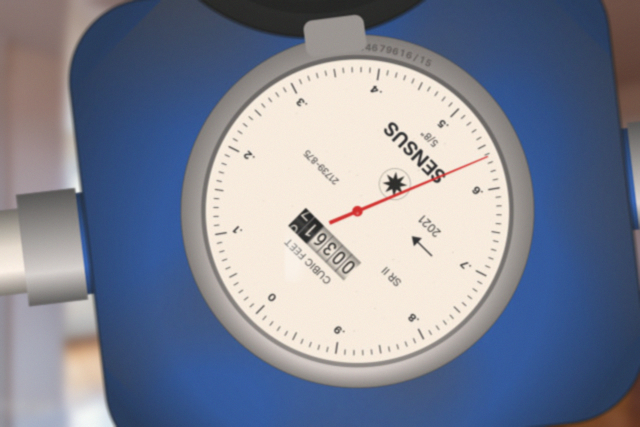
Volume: value=3616.56 unit=ft³
